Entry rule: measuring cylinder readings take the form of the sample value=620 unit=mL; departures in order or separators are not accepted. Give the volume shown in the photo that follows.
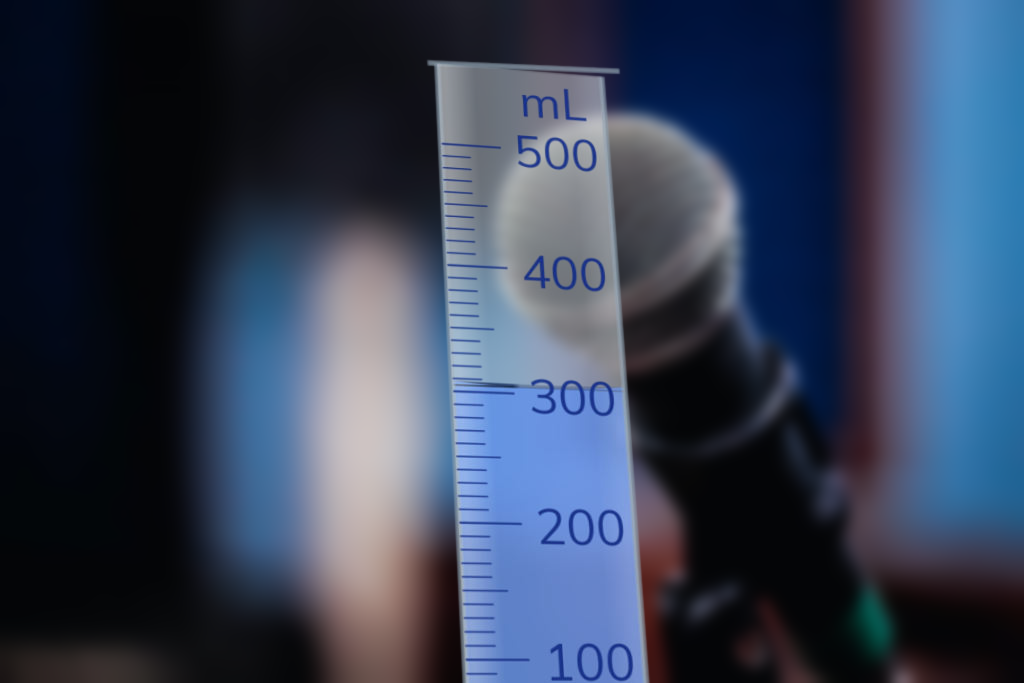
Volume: value=305 unit=mL
